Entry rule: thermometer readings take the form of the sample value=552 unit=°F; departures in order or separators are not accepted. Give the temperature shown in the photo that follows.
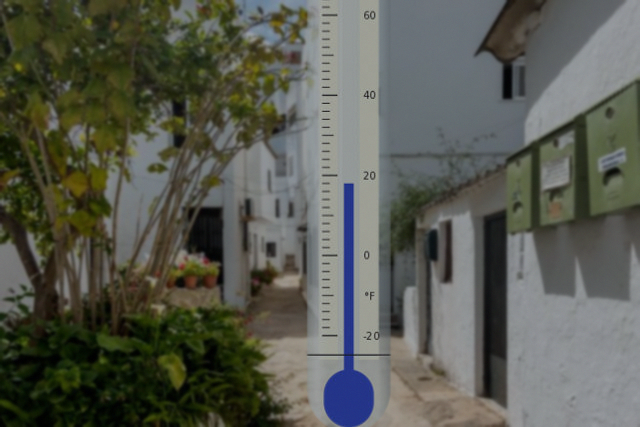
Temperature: value=18 unit=°F
